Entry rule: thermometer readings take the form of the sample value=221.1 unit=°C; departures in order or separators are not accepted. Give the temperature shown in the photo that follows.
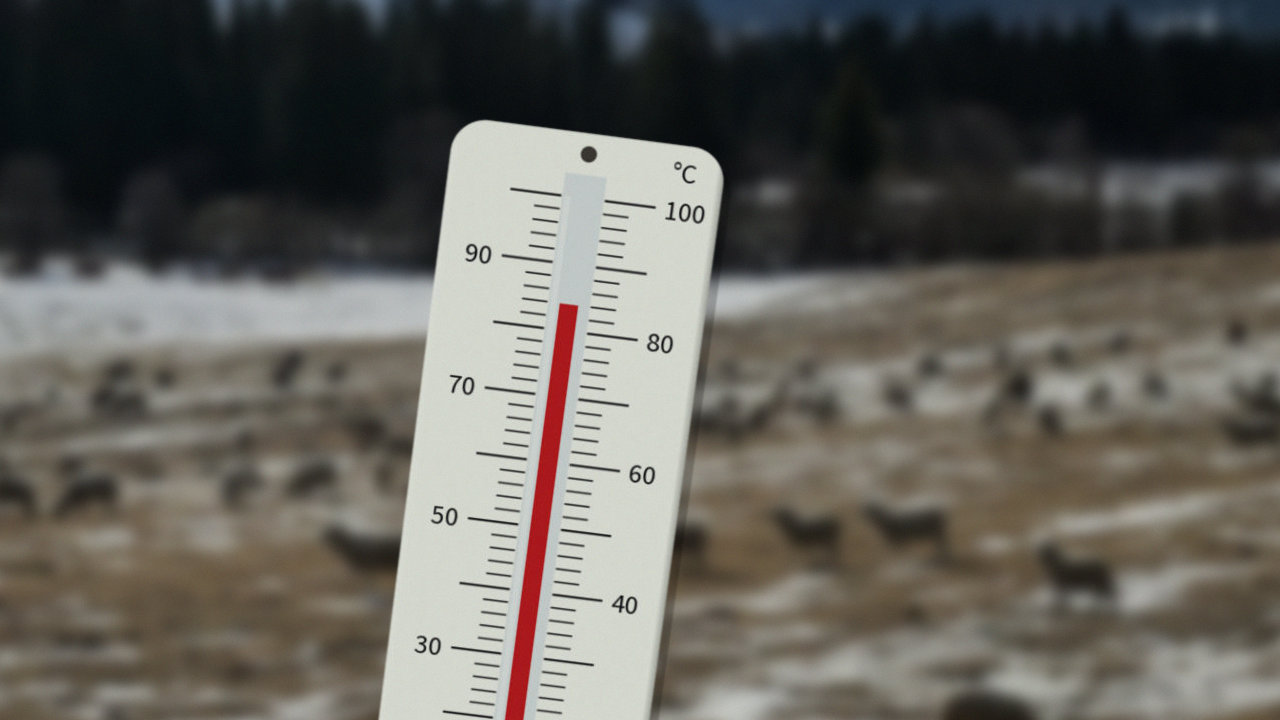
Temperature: value=84 unit=°C
